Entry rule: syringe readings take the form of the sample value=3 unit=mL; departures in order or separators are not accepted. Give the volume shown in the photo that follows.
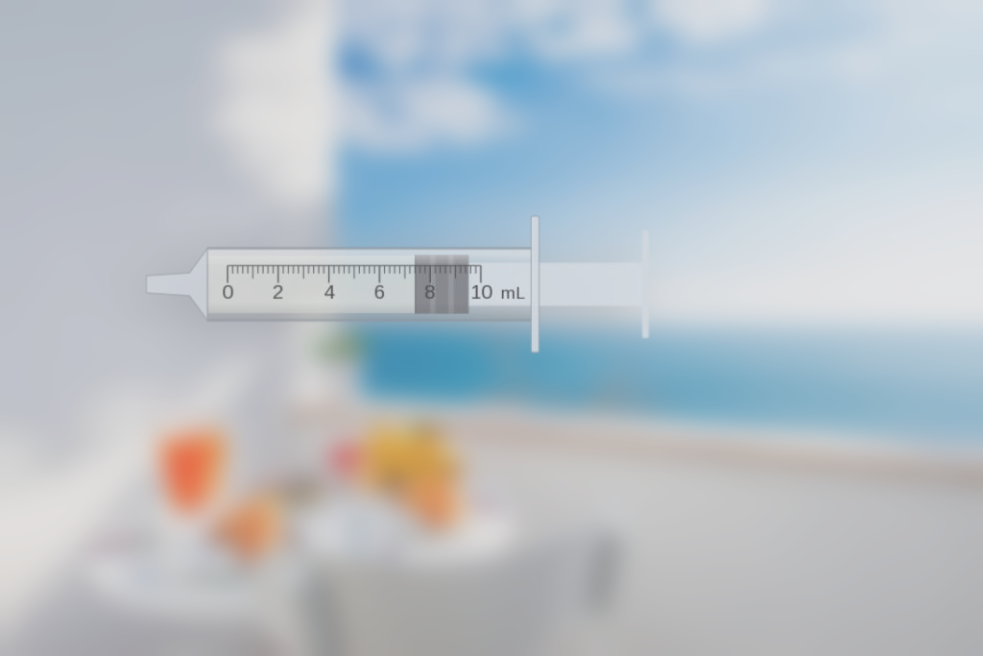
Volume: value=7.4 unit=mL
